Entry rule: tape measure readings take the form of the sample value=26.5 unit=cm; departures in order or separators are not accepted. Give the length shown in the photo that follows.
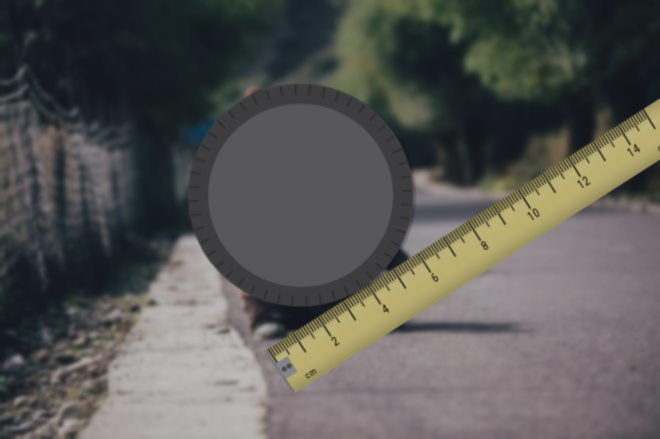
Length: value=7.5 unit=cm
